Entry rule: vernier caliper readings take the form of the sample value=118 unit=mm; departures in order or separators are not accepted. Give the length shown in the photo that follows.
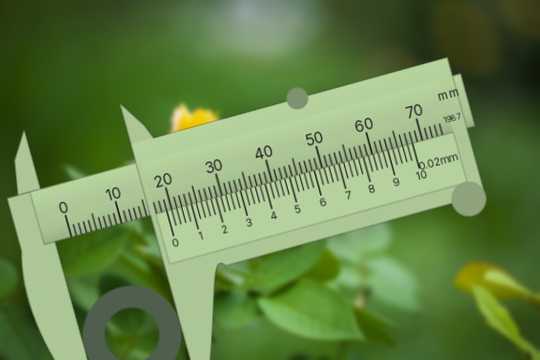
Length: value=19.0 unit=mm
